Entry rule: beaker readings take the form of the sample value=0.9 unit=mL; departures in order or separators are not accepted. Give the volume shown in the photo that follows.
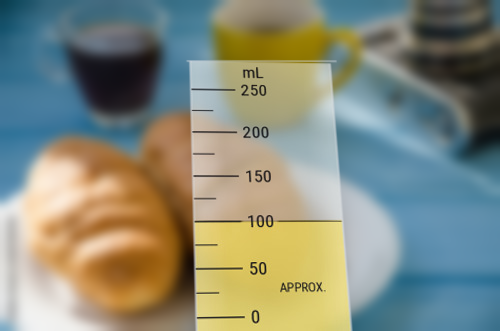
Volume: value=100 unit=mL
